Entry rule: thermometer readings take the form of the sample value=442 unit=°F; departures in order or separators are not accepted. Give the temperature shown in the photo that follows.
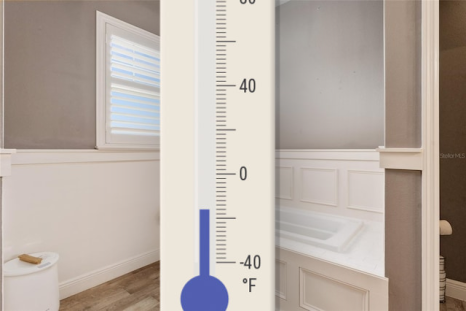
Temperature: value=-16 unit=°F
